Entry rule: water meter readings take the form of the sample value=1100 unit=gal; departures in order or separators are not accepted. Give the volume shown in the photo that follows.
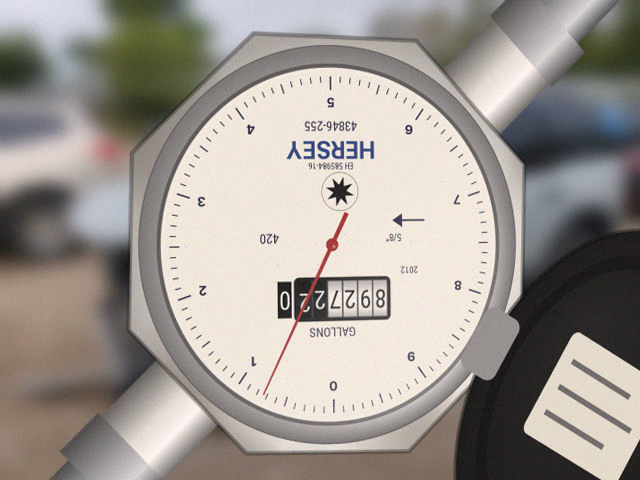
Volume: value=8927220.7 unit=gal
